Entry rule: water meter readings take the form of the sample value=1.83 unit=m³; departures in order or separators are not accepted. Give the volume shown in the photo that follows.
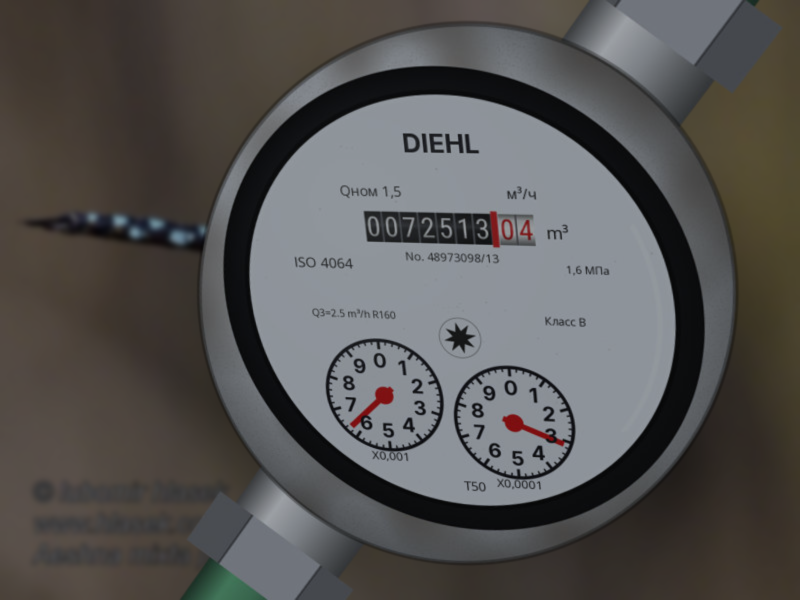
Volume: value=72513.0463 unit=m³
